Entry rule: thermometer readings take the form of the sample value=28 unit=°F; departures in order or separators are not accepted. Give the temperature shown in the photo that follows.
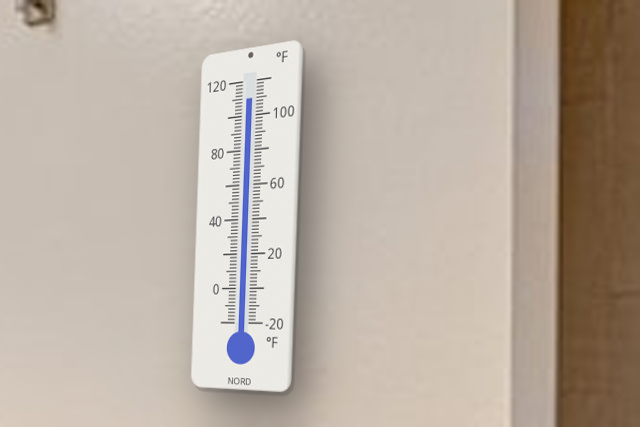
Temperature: value=110 unit=°F
